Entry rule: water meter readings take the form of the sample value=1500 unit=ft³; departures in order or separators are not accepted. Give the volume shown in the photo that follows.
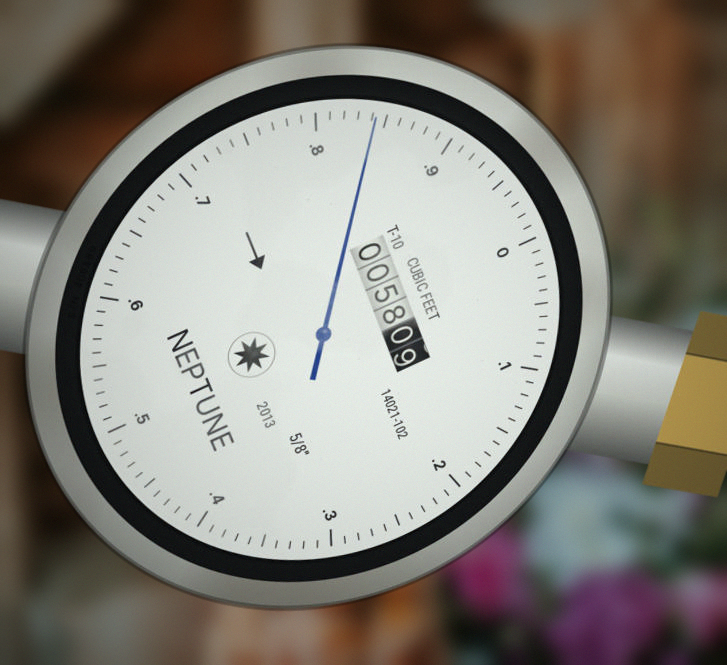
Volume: value=5808.84 unit=ft³
